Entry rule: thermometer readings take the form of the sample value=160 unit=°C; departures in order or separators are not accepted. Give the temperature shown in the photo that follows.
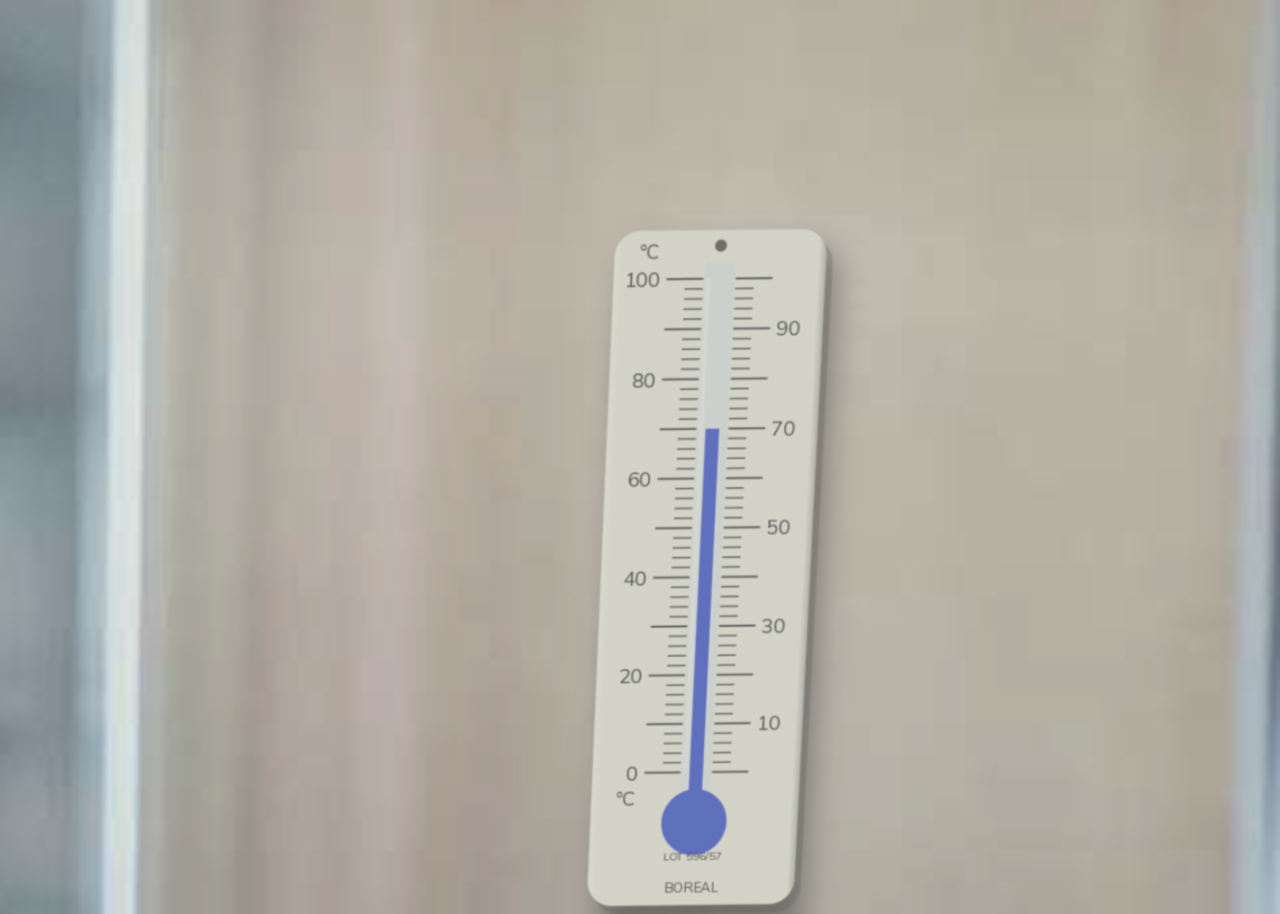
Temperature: value=70 unit=°C
